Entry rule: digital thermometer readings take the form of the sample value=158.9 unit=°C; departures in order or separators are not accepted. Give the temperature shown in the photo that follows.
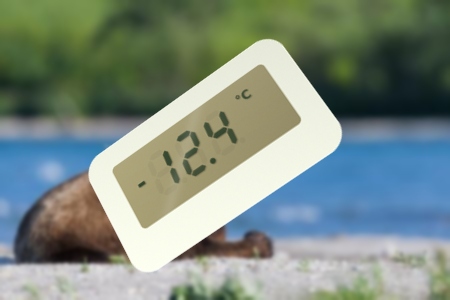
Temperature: value=-12.4 unit=°C
